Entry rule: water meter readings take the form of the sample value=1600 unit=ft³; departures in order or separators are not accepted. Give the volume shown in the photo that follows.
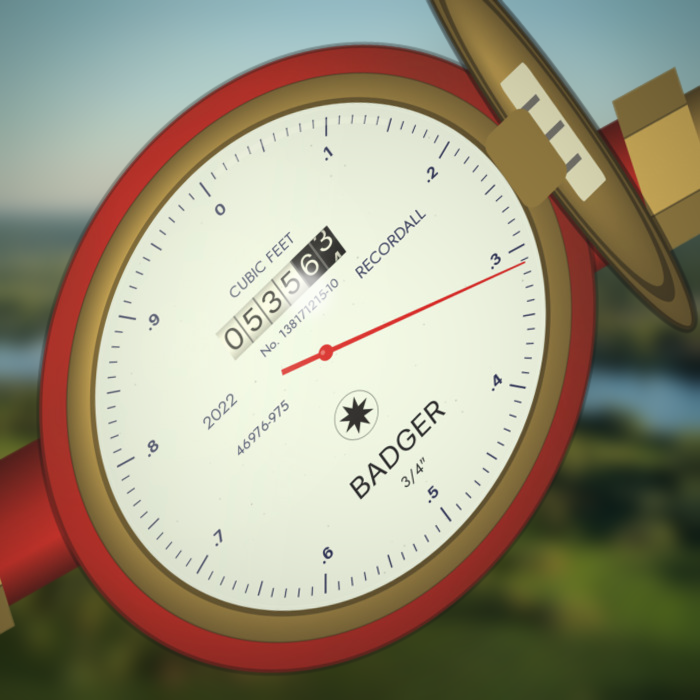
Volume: value=53563.31 unit=ft³
